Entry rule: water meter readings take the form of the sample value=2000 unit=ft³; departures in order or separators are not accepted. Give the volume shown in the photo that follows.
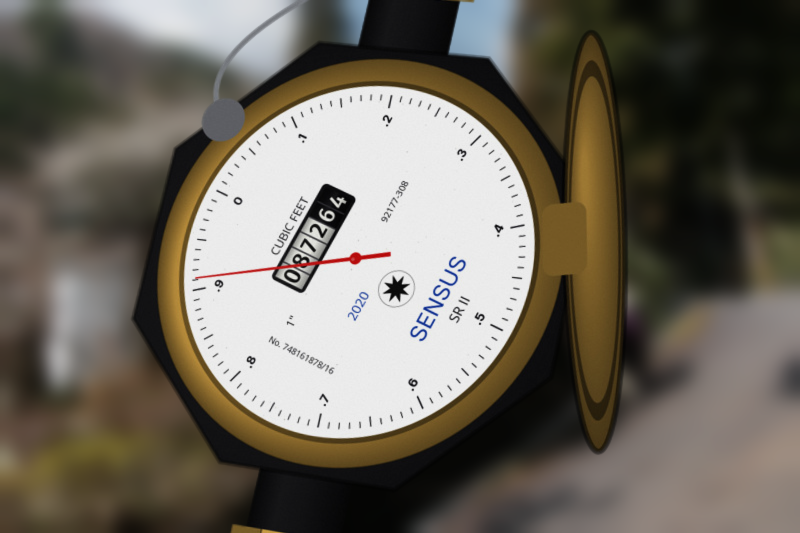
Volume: value=87263.91 unit=ft³
